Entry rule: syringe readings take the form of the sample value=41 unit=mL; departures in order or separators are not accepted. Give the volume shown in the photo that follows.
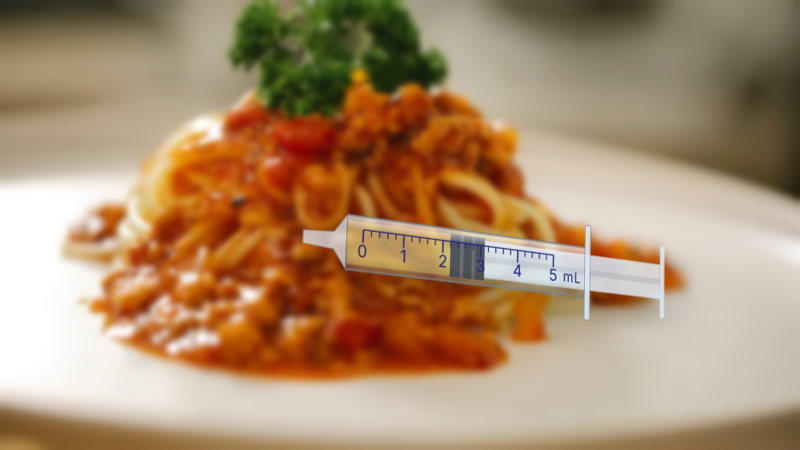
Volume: value=2.2 unit=mL
